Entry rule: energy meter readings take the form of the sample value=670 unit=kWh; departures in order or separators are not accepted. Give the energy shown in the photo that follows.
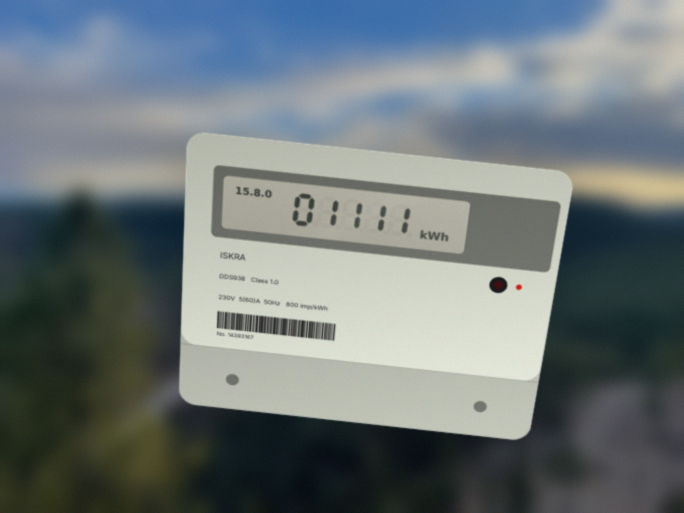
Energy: value=1111 unit=kWh
